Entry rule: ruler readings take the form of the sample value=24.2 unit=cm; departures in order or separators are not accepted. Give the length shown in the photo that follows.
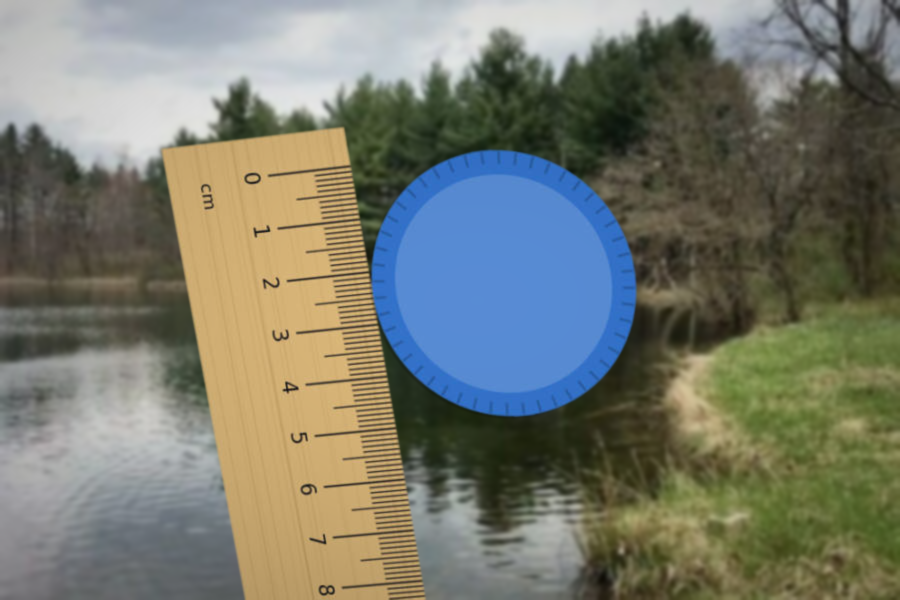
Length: value=5 unit=cm
